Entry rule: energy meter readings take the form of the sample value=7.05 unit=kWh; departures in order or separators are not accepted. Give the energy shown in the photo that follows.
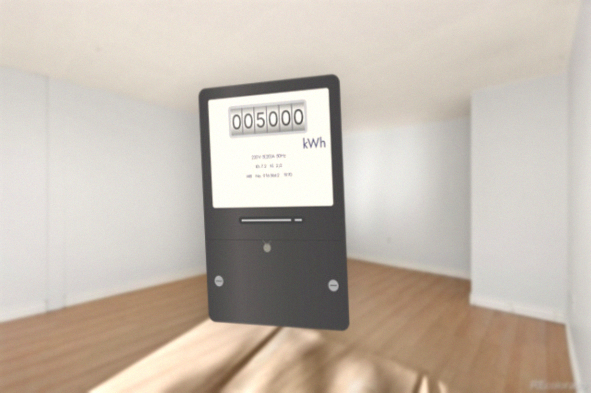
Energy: value=5000 unit=kWh
